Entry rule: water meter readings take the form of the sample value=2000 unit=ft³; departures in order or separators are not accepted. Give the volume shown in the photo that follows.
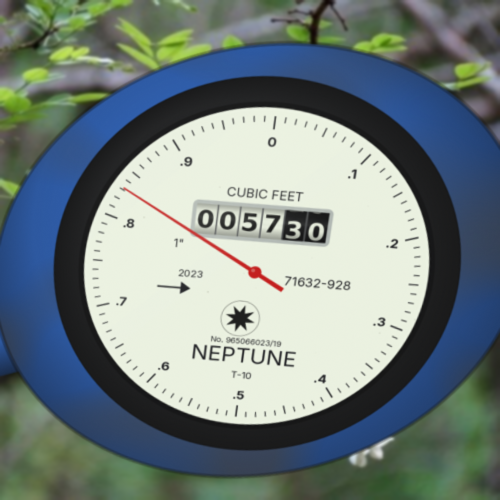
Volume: value=5729.83 unit=ft³
